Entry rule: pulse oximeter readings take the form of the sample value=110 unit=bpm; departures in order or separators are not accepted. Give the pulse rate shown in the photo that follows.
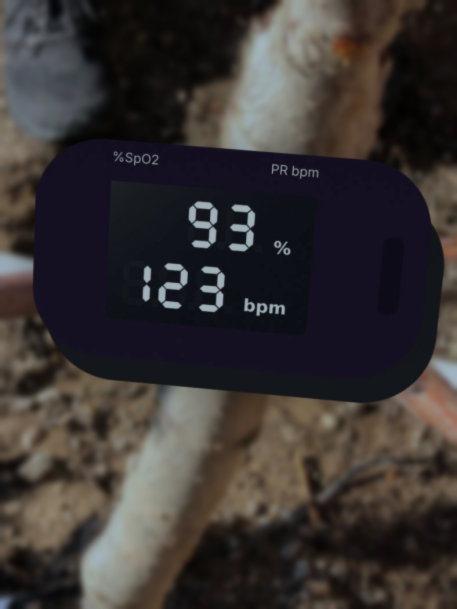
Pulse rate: value=123 unit=bpm
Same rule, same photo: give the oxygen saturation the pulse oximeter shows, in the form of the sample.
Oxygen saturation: value=93 unit=%
